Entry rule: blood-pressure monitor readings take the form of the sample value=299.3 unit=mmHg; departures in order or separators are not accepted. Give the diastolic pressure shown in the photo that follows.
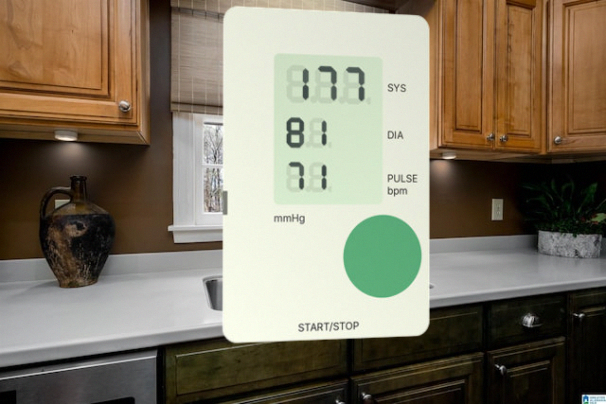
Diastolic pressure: value=81 unit=mmHg
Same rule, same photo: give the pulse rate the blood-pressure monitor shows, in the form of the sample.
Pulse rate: value=71 unit=bpm
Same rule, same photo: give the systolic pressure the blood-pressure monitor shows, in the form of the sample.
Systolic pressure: value=177 unit=mmHg
